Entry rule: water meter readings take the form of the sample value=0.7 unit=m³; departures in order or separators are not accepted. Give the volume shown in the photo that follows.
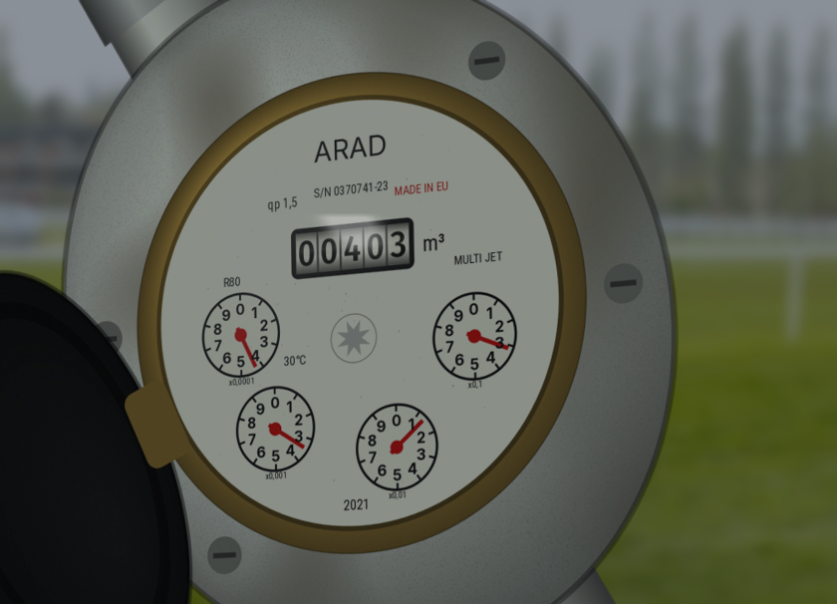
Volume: value=403.3134 unit=m³
